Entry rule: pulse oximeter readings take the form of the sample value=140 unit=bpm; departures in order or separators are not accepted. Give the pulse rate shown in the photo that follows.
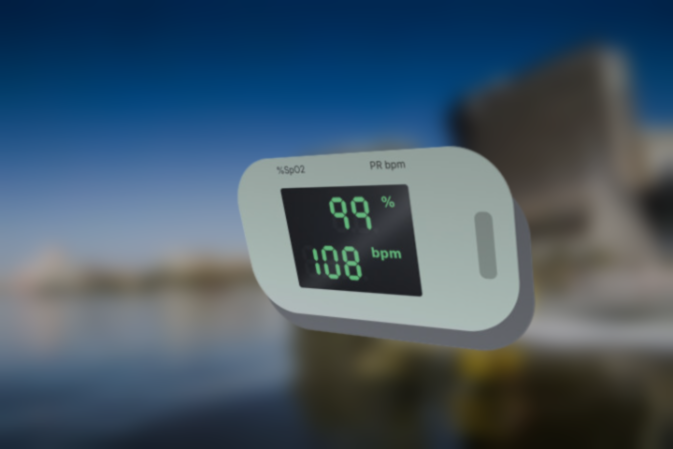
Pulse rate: value=108 unit=bpm
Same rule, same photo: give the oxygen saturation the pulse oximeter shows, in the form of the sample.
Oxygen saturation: value=99 unit=%
